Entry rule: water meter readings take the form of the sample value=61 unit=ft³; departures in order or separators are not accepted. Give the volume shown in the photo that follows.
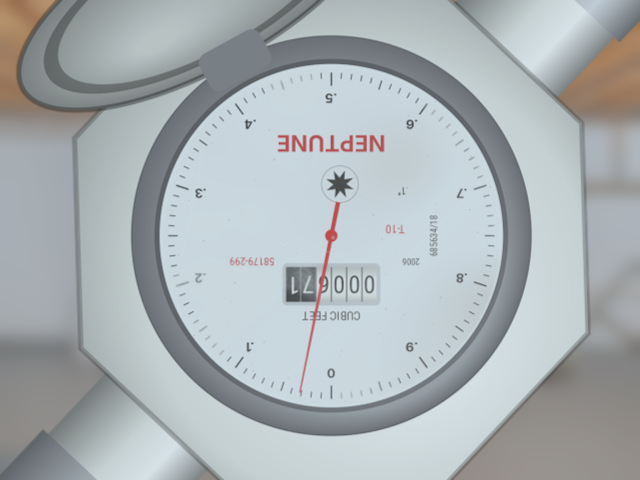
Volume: value=671.03 unit=ft³
